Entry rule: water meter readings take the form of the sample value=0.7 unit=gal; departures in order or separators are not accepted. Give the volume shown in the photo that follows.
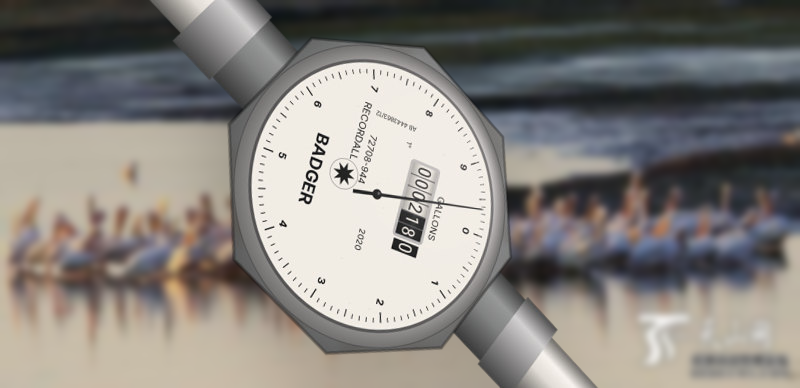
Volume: value=2179.6 unit=gal
